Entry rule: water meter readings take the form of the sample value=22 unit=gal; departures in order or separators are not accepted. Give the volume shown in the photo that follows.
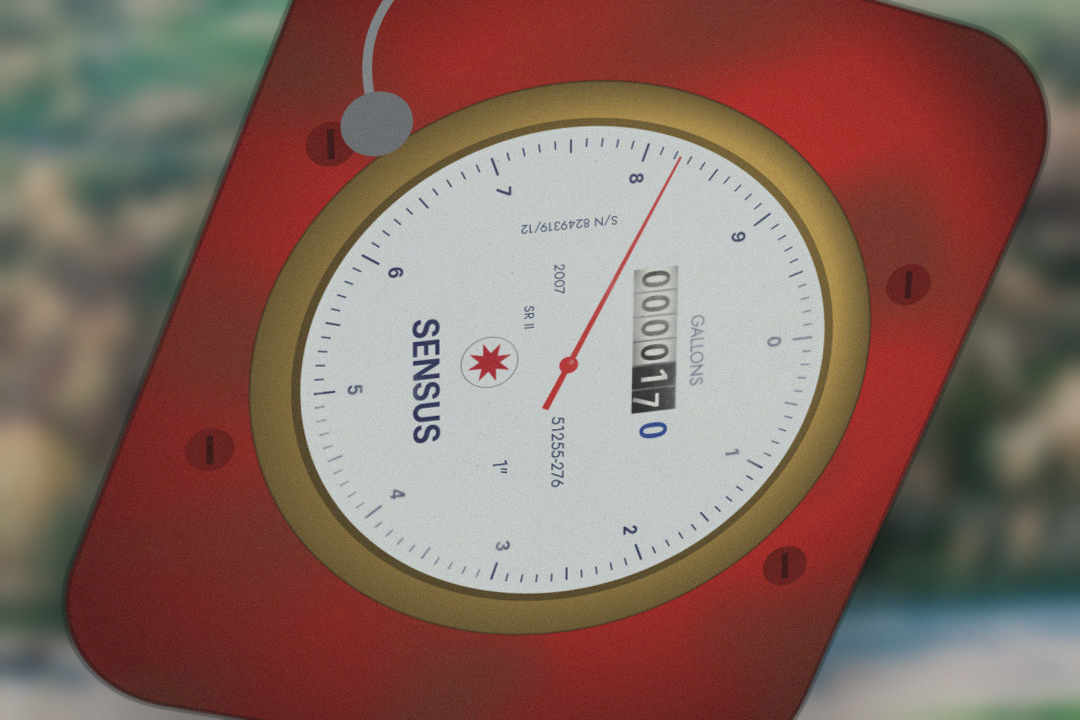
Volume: value=168.2 unit=gal
